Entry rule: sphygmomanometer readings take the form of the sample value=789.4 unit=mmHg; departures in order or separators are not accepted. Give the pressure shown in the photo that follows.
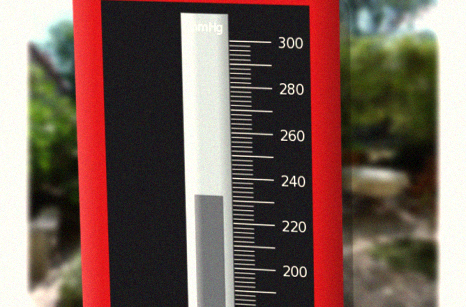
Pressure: value=232 unit=mmHg
